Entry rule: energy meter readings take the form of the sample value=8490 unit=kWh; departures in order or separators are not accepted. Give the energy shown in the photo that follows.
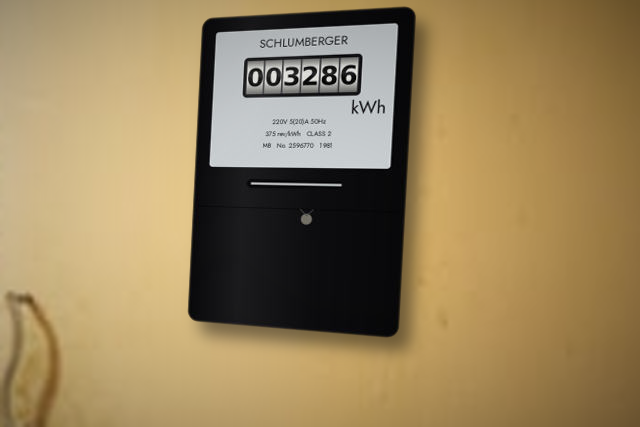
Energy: value=3286 unit=kWh
